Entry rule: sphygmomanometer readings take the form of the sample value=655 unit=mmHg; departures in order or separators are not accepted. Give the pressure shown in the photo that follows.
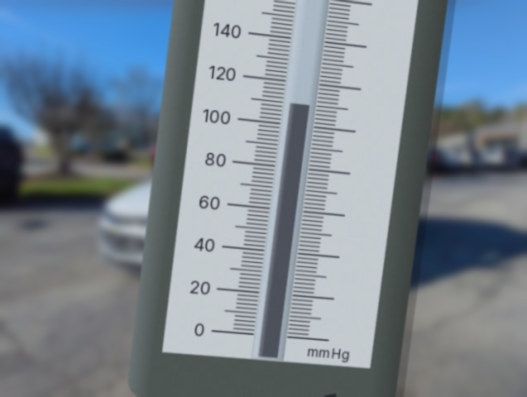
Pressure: value=110 unit=mmHg
